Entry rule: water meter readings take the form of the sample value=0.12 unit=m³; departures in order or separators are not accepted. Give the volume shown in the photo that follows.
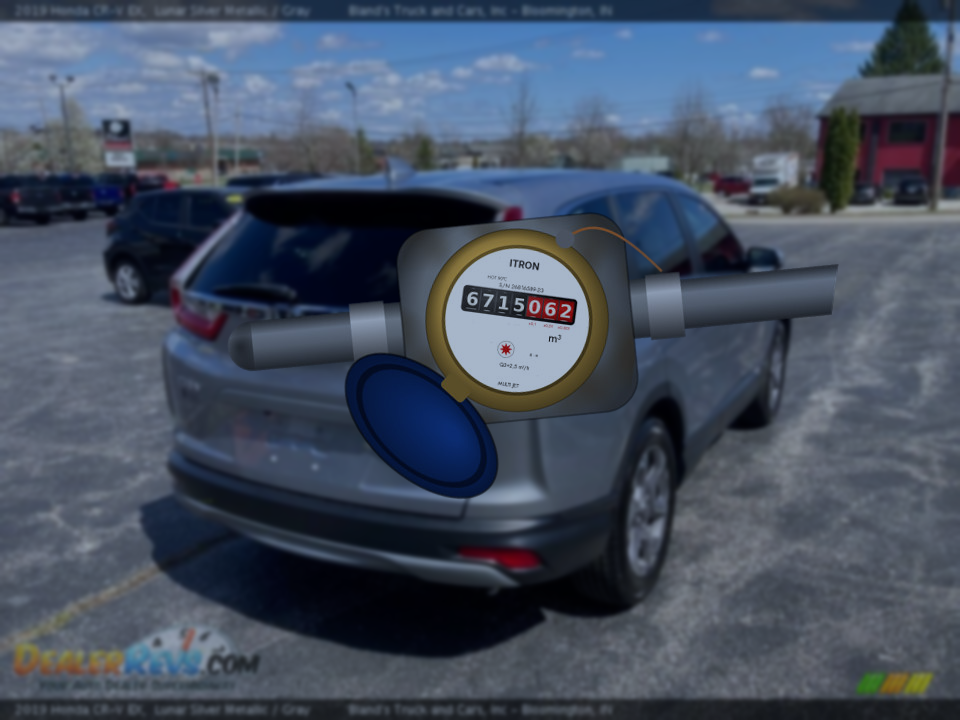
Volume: value=6715.062 unit=m³
